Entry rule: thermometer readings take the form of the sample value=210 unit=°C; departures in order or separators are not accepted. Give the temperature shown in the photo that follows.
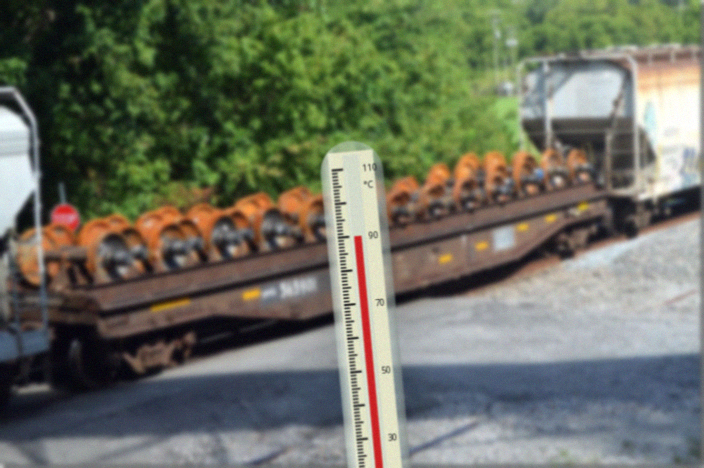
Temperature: value=90 unit=°C
